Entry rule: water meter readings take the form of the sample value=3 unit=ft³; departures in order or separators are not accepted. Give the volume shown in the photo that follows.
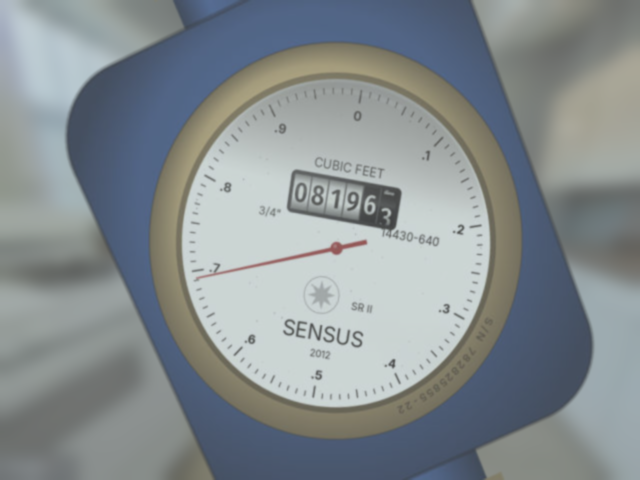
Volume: value=81962.69 unit=ft³
